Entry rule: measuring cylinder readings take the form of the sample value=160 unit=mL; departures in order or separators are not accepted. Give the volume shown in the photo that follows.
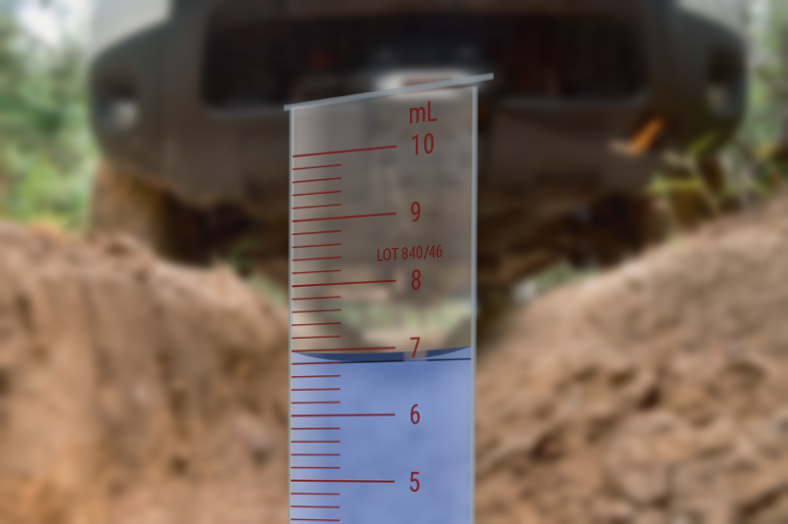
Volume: value=6.8 unit=mL
